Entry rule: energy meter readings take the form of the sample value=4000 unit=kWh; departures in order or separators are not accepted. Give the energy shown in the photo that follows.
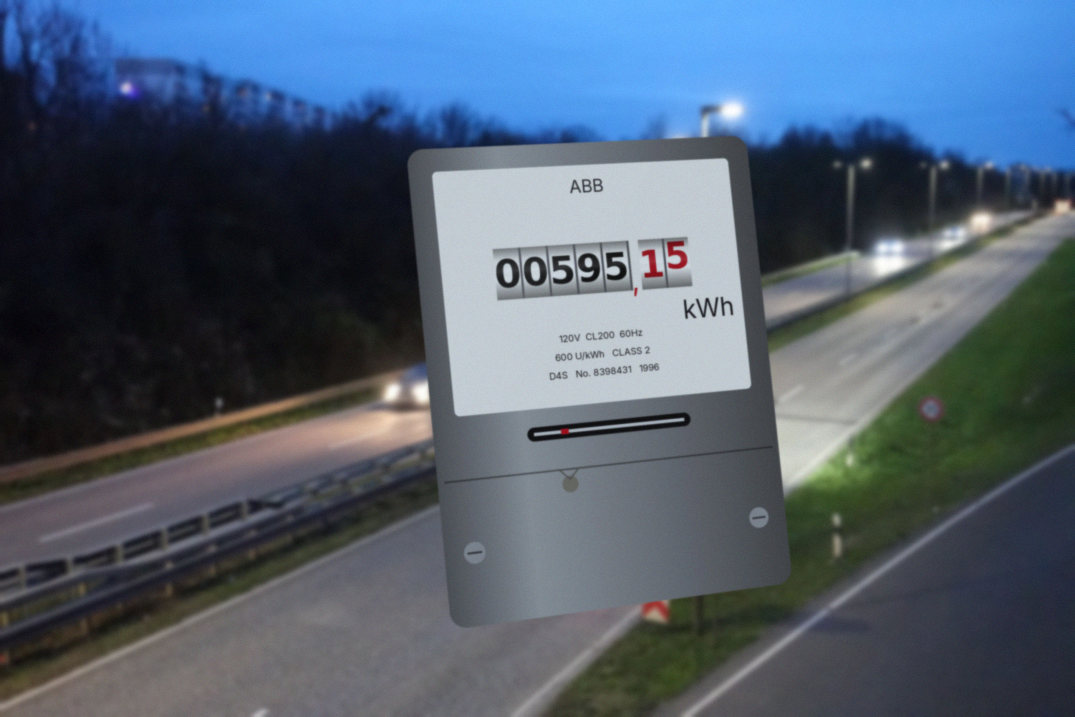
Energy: value=595.15 unit=kWh
